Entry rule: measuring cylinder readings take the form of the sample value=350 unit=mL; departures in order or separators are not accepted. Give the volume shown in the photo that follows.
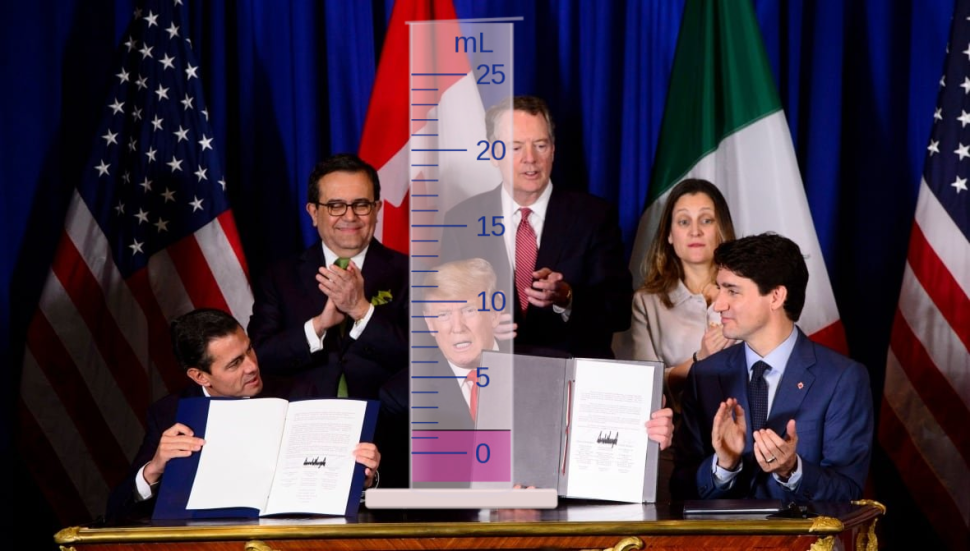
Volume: value=1.5 unit=mL
